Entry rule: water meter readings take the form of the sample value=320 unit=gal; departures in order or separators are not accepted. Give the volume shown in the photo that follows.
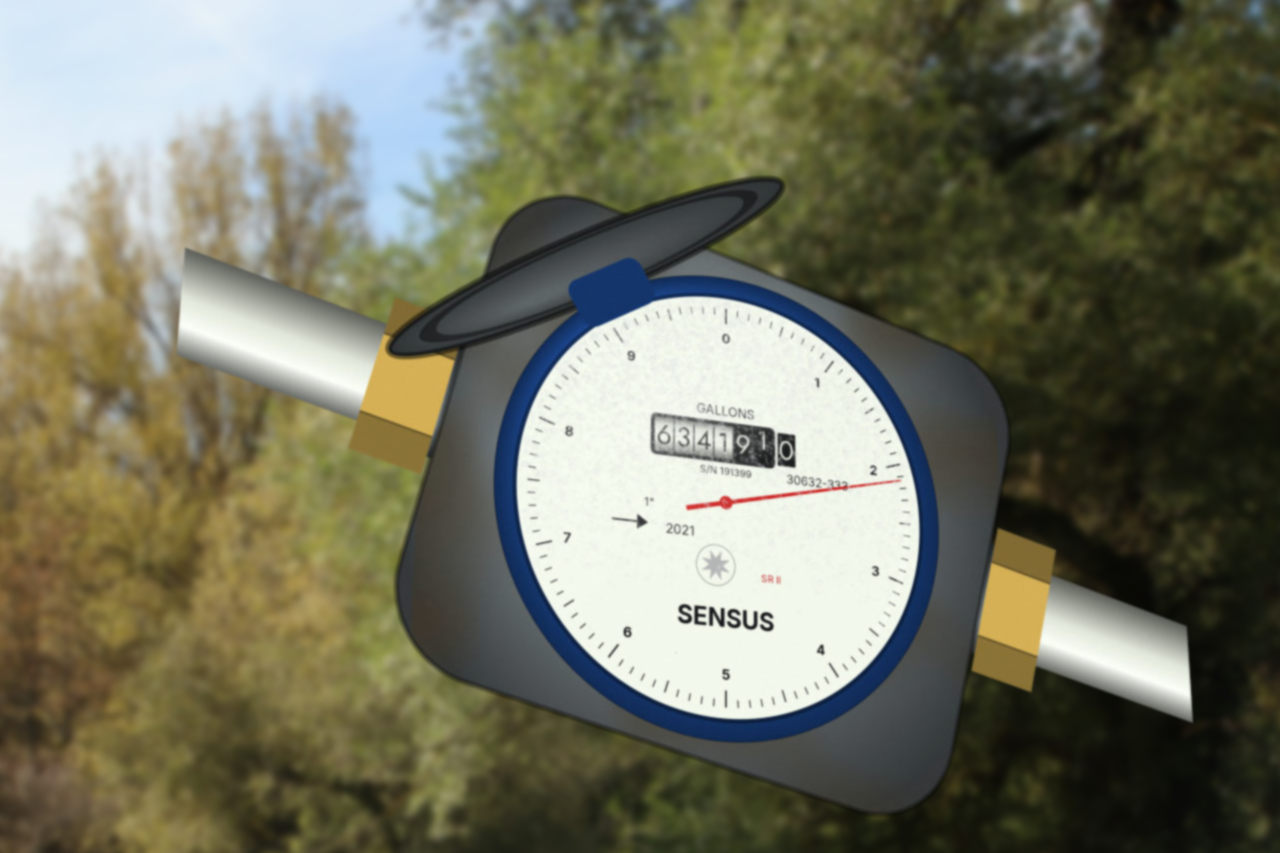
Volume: value=6341912.1 unit=gal
